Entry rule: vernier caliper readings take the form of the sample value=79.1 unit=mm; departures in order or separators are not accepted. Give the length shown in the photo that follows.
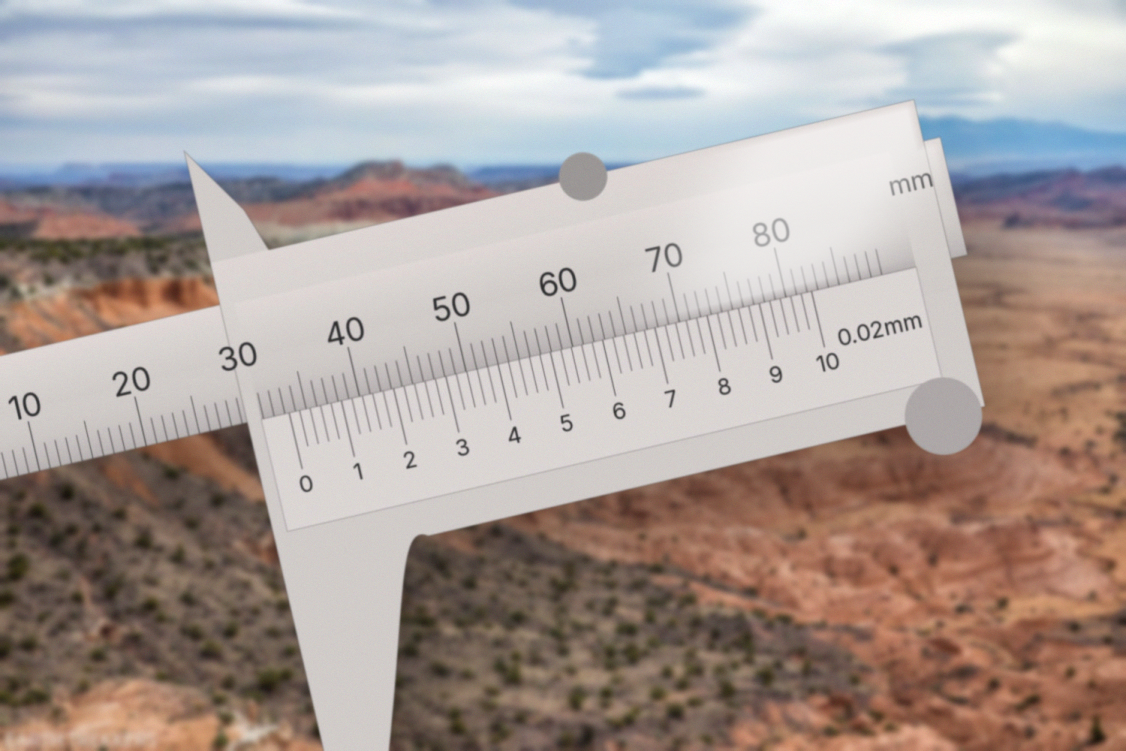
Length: value=33.4 unit=mm
